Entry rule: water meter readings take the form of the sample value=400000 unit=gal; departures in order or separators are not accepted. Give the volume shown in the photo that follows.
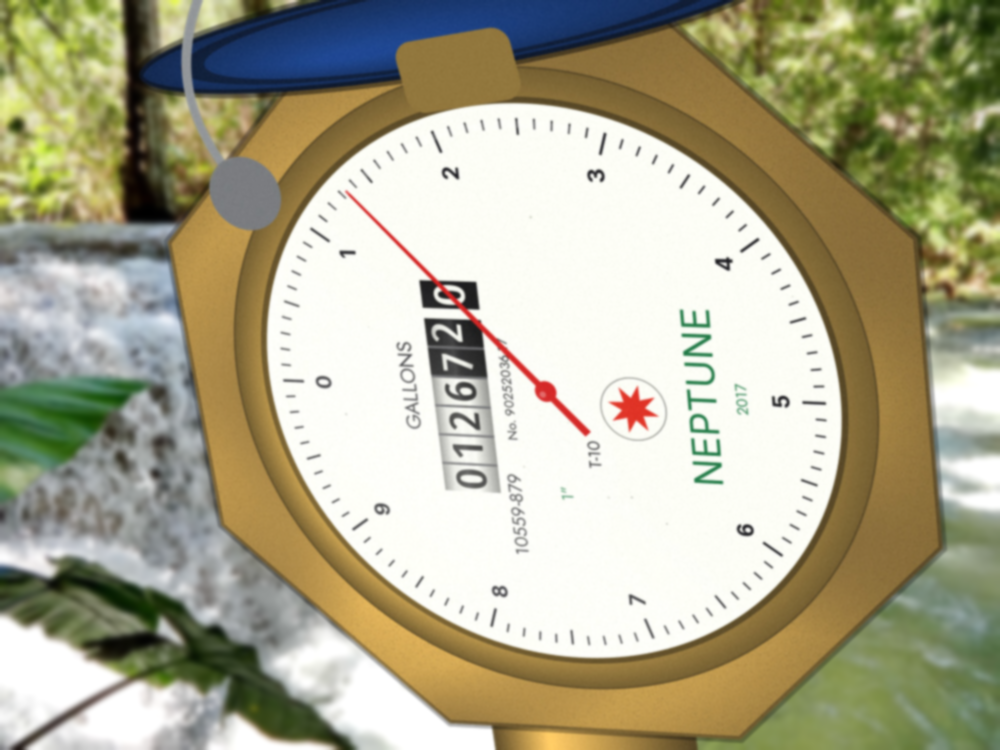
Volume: value=126721.3 unit=gal
